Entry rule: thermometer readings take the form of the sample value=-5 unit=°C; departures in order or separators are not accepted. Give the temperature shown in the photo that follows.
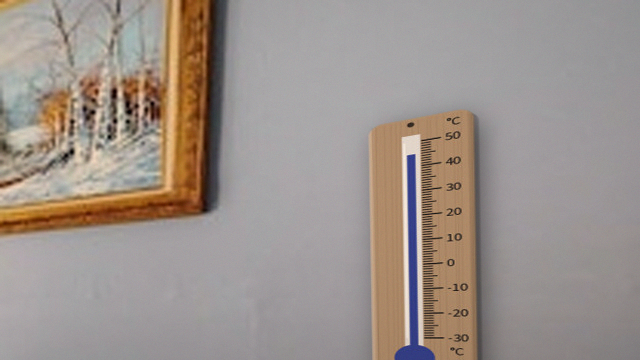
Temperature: value=45 unit=°C
